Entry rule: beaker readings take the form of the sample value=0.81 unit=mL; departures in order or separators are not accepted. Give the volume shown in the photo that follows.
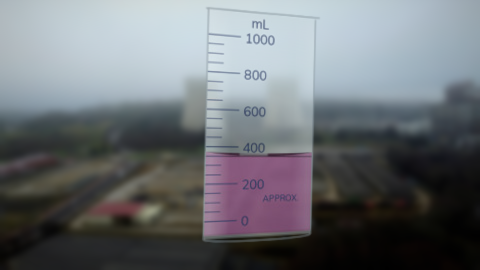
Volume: value=350 unit=mL
